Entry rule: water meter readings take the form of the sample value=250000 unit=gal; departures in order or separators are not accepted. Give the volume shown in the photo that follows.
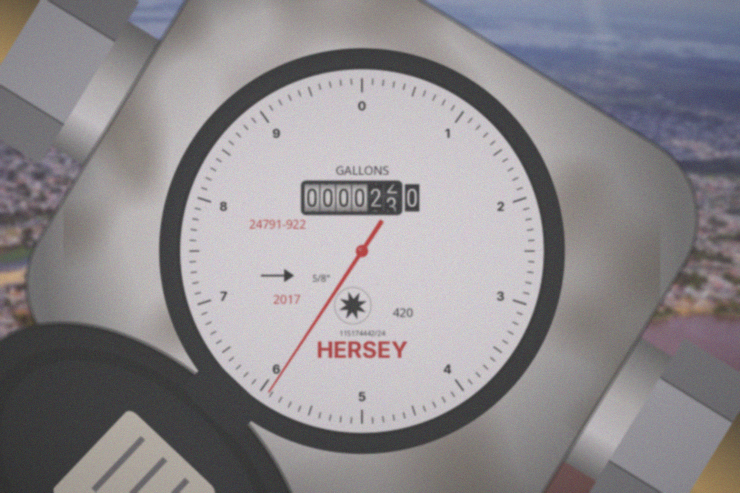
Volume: value=225.9 unit=gal
